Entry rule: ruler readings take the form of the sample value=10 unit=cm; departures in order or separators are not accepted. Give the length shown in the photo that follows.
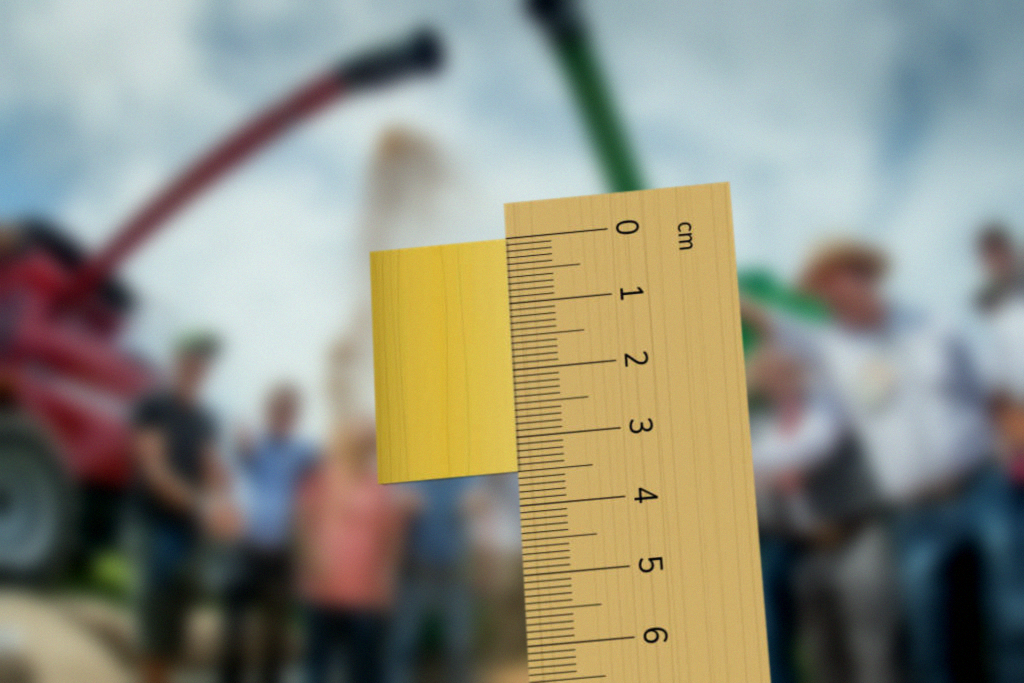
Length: value=3.5 unit=cm
